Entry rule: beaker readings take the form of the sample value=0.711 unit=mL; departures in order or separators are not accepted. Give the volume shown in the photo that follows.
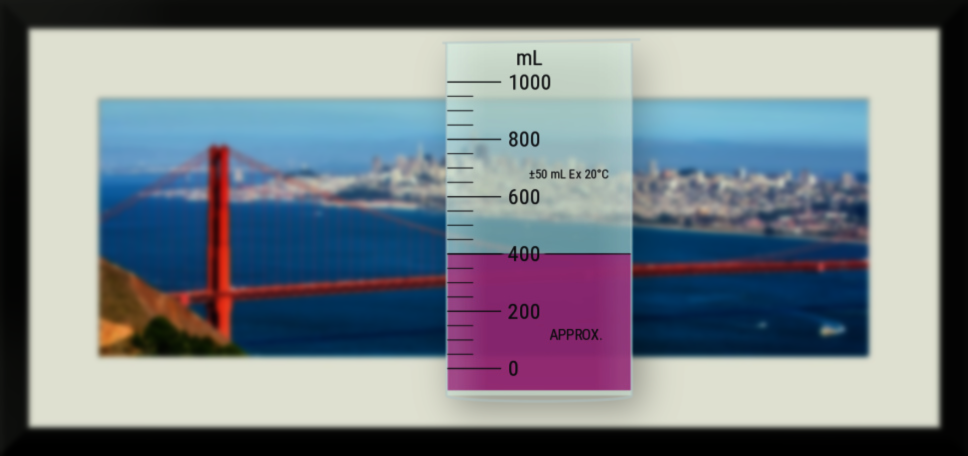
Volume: value=400 unit=mL
